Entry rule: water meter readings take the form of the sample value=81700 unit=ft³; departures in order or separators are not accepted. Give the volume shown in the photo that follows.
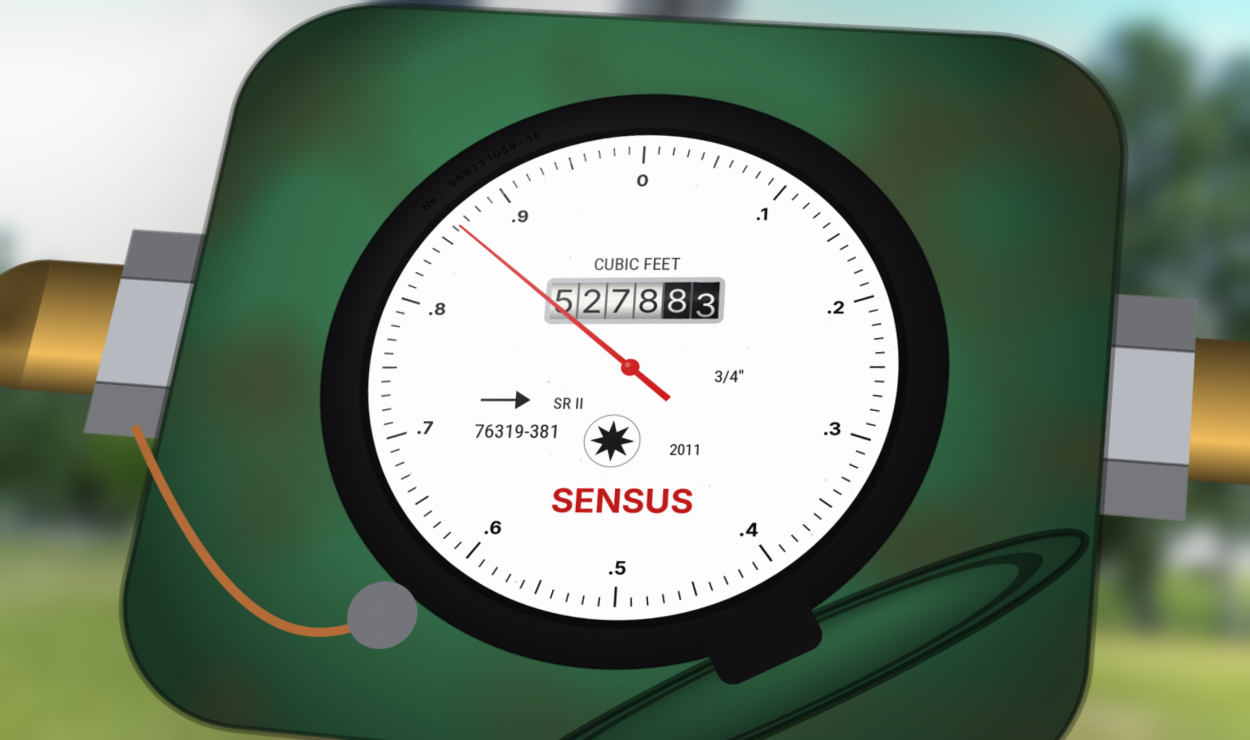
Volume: value=527882.86 unit=ft³
